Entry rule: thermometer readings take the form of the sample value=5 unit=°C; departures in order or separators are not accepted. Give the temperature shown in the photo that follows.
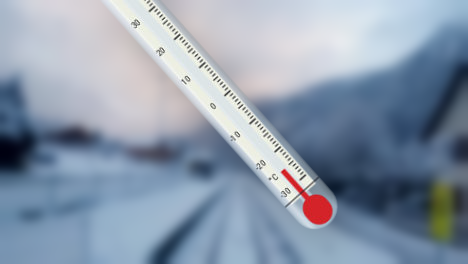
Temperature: value=-25 unit=°C
